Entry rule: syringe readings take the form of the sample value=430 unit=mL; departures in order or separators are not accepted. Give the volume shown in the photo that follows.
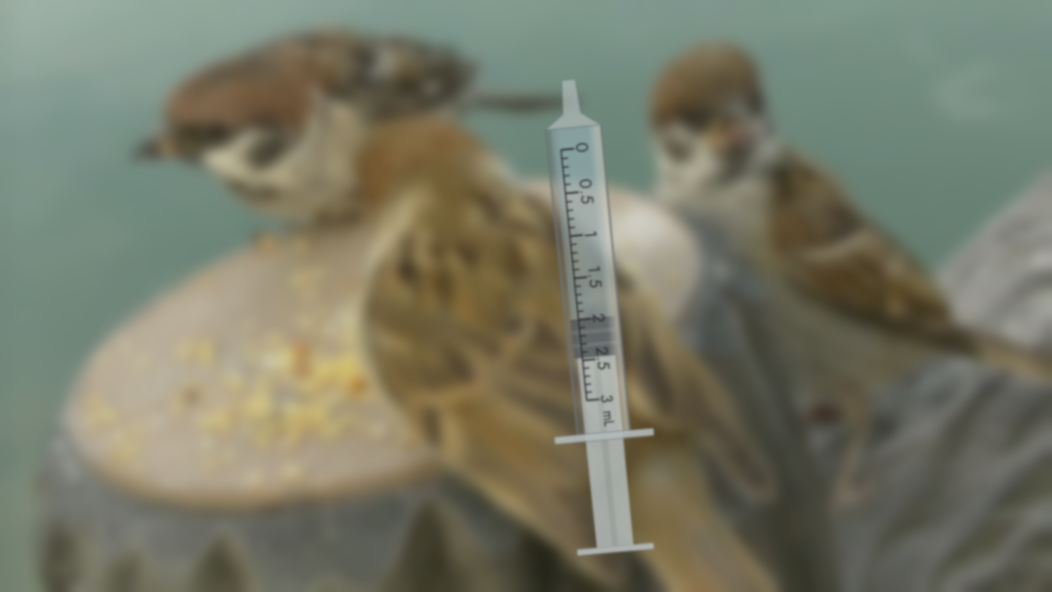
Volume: value=2 unit=mL
